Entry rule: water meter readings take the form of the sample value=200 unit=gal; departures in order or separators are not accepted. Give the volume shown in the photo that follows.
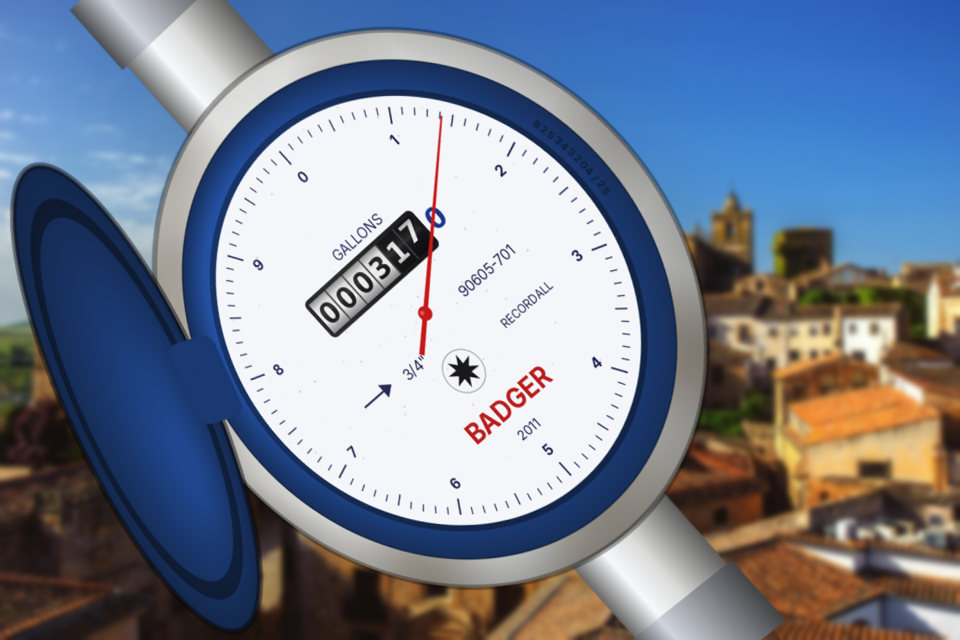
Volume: value=3171.4 unit=gal
